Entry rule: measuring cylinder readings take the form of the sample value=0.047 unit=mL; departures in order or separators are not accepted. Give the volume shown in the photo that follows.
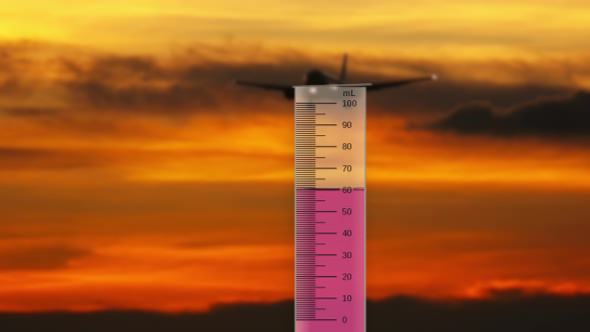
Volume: value=60 unit=mL
